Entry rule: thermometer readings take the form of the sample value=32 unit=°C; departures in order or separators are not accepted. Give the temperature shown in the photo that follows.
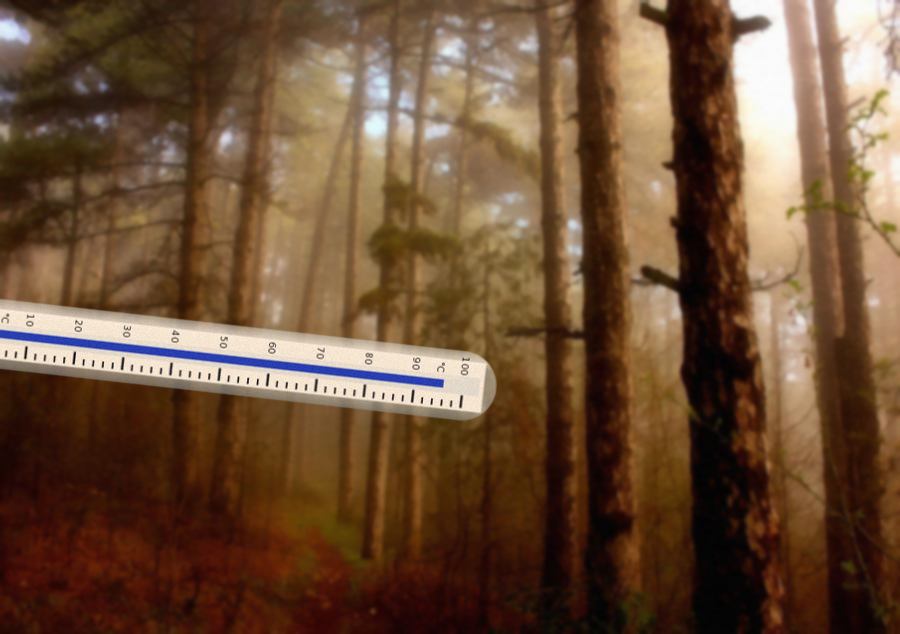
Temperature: value=96 unit=°C
